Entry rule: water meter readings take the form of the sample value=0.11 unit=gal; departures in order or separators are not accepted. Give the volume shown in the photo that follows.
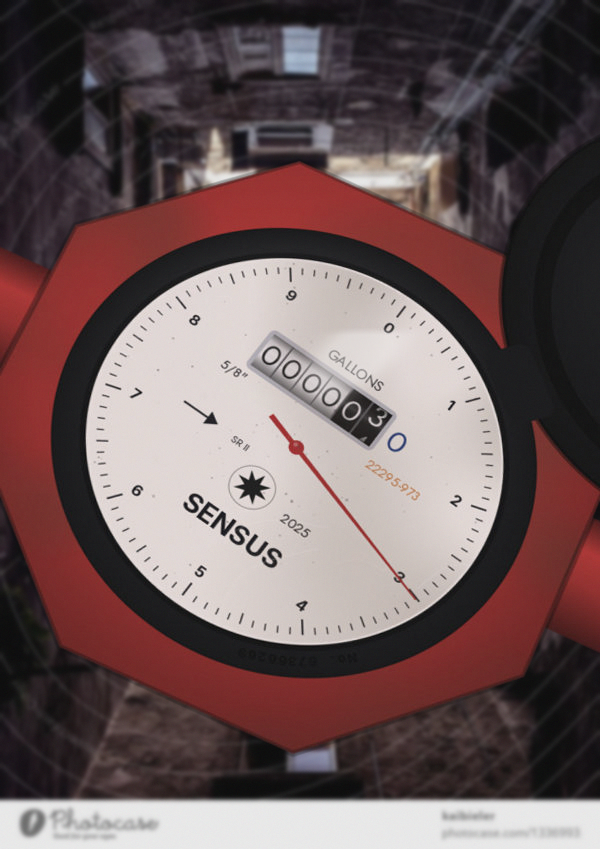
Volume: value=33.0 unit=gal
